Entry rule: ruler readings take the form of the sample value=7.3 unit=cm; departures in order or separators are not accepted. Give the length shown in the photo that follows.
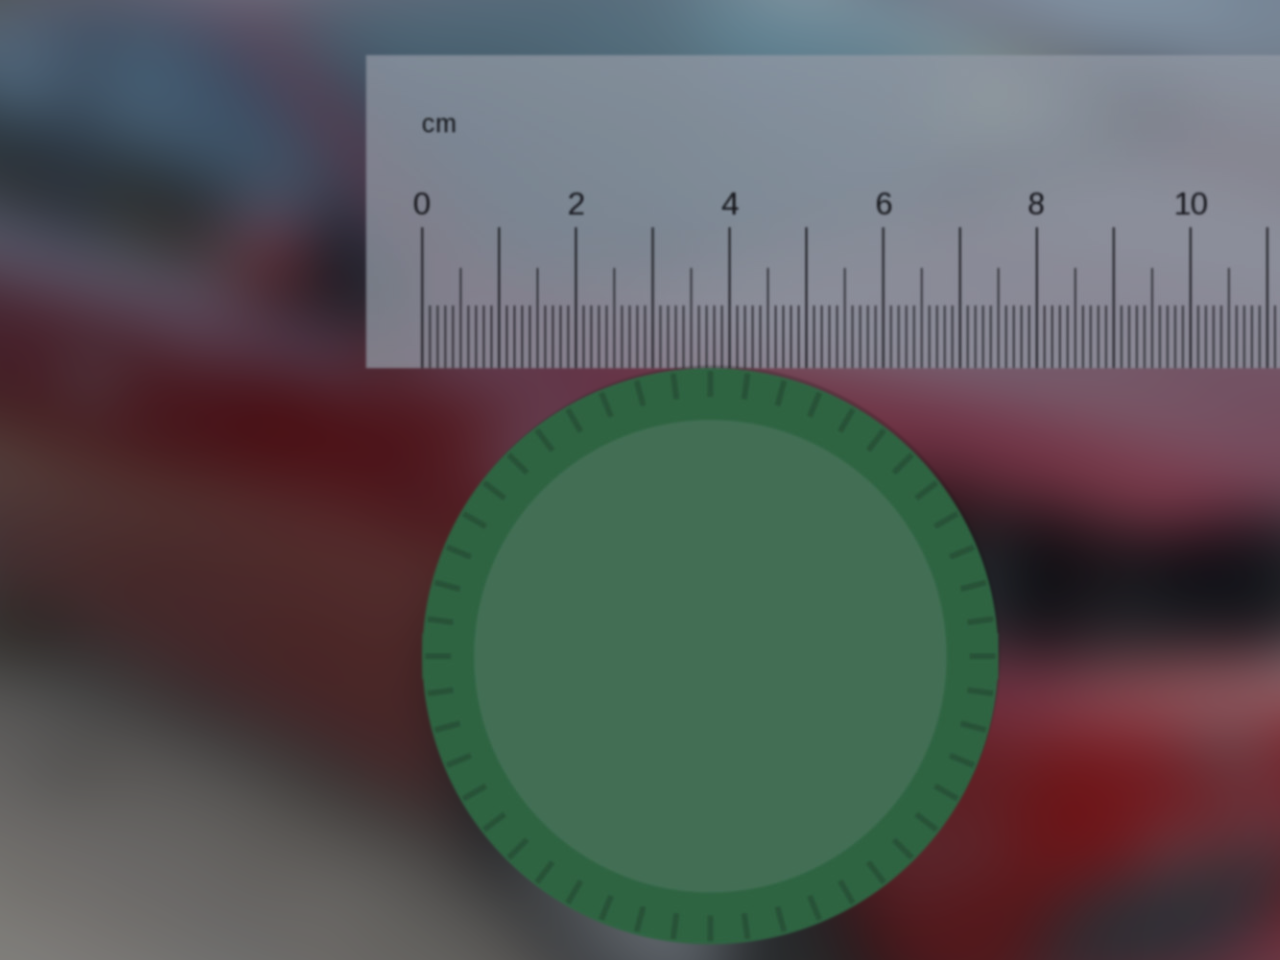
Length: value=7.5 unit=cm
